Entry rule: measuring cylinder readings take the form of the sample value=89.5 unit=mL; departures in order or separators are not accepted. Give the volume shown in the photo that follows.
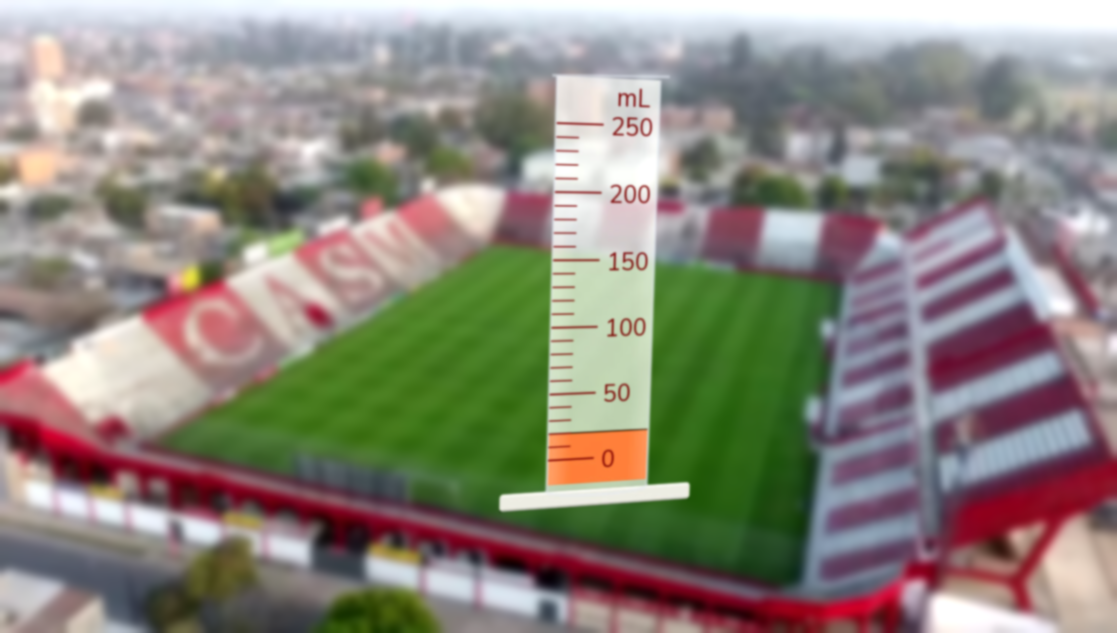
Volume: value=20 unit=mL
